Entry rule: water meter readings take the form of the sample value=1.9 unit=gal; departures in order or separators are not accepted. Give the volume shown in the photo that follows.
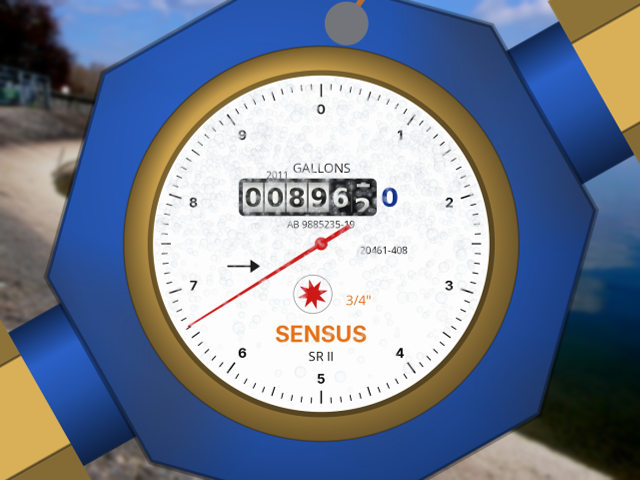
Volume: value=89616.6 unit=gal
